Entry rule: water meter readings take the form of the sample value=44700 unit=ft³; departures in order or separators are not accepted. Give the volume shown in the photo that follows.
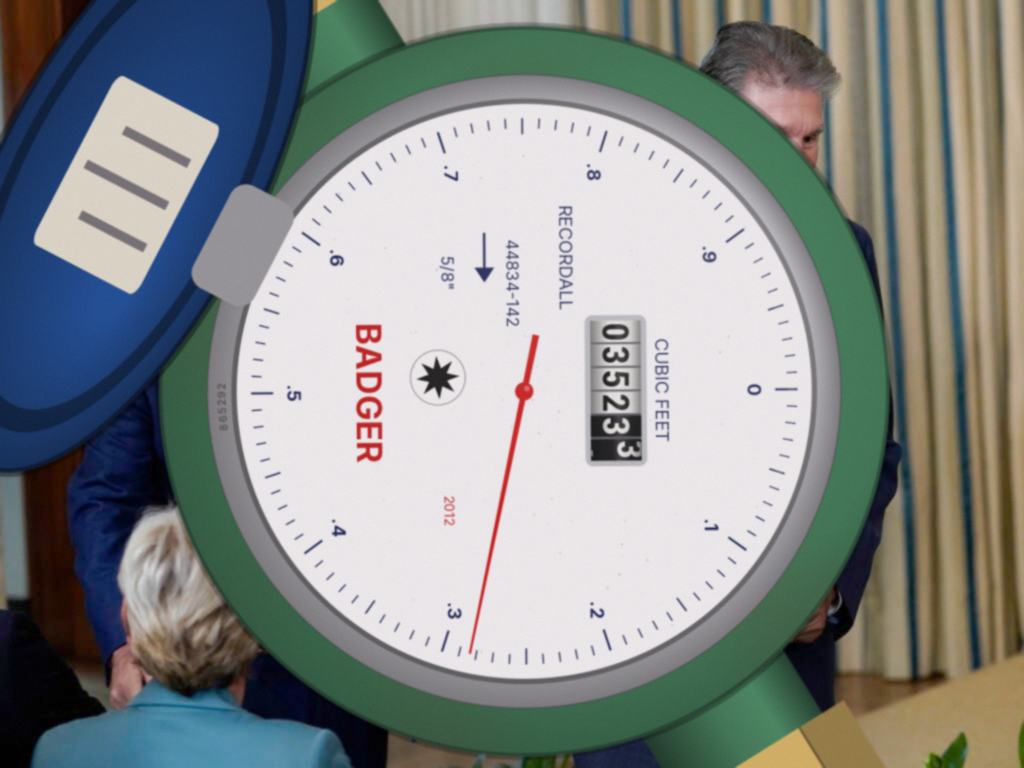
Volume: value=35233.28 unit=ft³
